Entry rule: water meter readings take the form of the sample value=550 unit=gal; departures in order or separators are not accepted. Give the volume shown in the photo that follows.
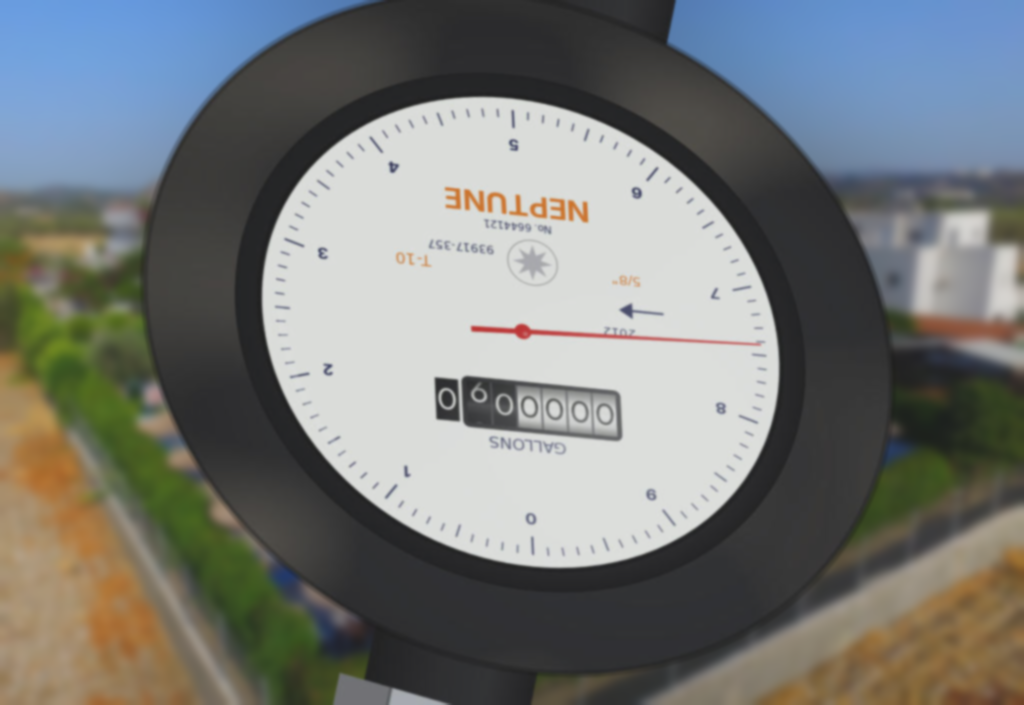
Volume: value=87.4 unit=gal
